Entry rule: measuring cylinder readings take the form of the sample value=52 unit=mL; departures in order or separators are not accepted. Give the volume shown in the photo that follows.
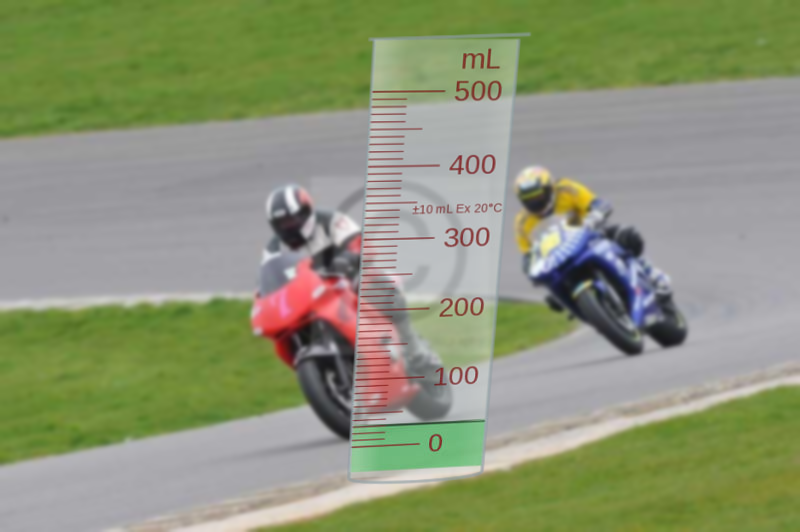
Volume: value=30 unit=mL
